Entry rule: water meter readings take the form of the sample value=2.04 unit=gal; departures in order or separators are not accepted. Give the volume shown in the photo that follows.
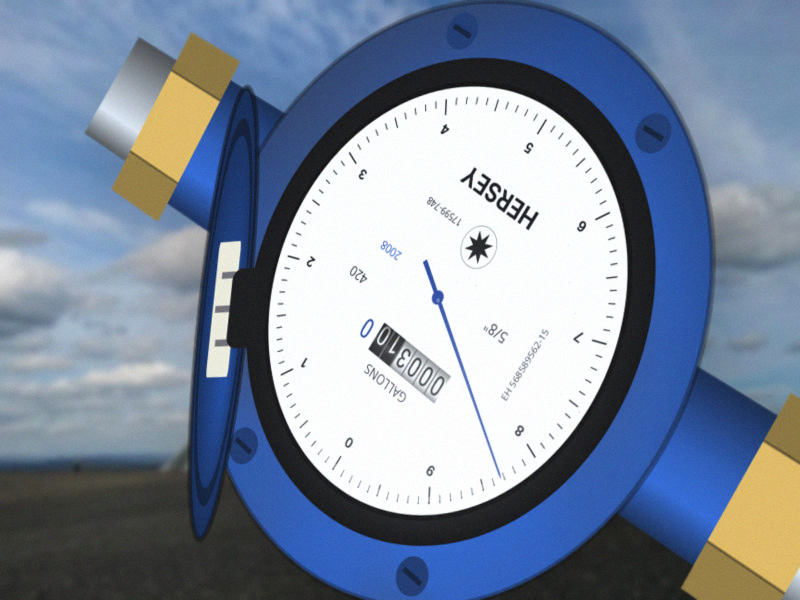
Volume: value=3098.3 unit=gal
